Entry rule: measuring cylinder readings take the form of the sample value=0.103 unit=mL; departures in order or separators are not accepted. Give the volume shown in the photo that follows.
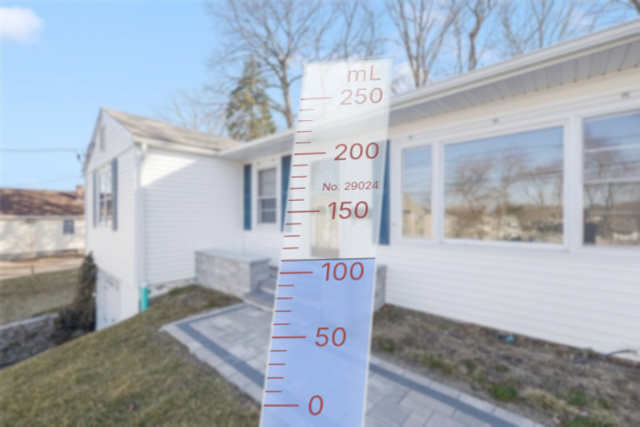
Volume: value=110 unit=mL
